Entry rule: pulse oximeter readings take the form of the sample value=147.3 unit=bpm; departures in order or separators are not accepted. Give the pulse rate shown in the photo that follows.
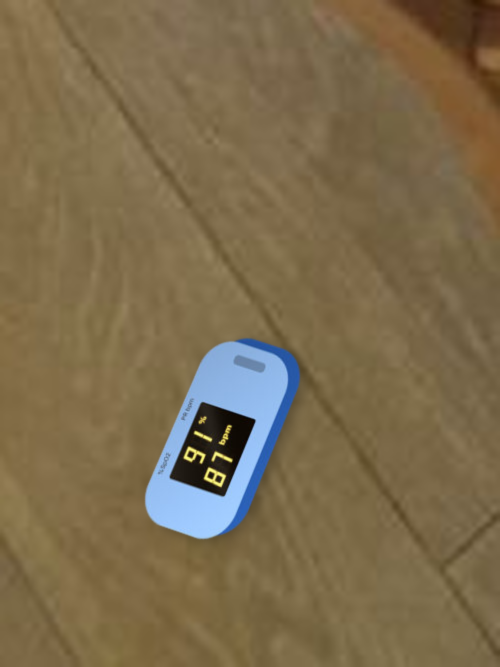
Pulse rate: value=87 unit=bpm
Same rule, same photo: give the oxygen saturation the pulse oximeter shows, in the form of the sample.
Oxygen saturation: value=91 unit=%
